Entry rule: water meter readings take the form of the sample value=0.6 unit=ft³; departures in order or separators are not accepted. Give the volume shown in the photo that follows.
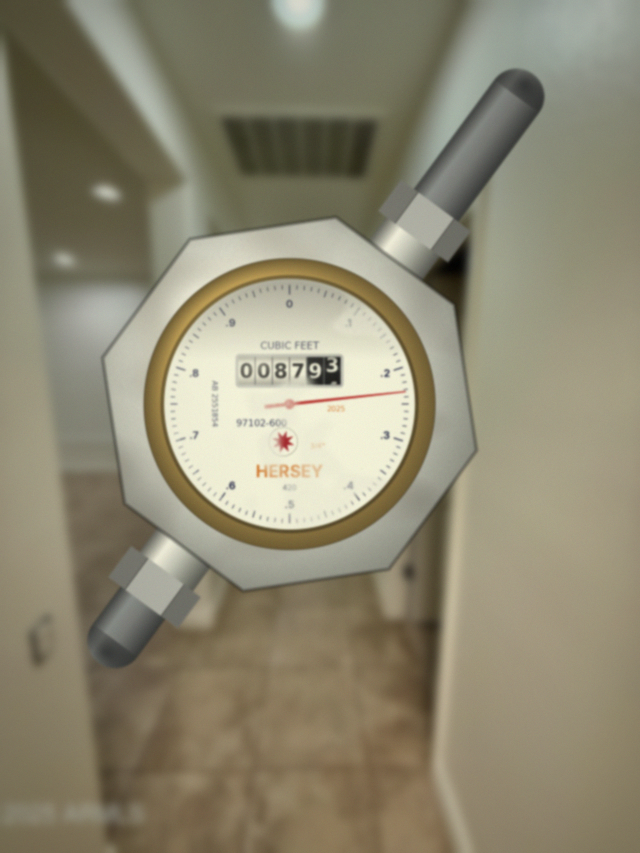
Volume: value=8793.23 unit=ft³
